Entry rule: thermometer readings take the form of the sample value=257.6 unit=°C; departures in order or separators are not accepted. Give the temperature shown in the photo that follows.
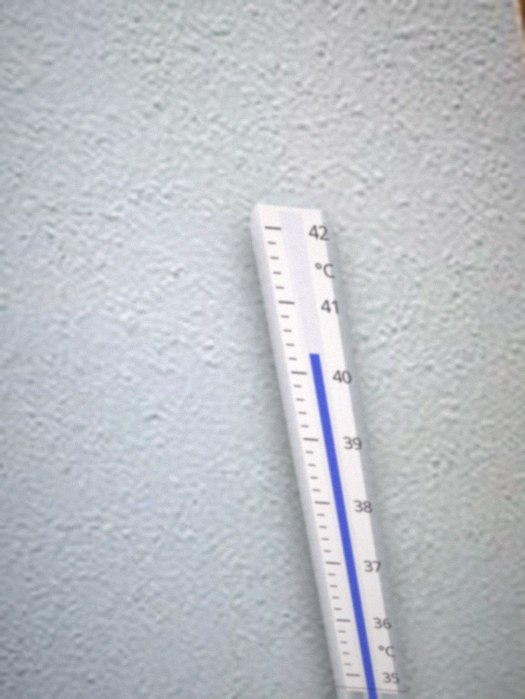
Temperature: value=40.3 unit=°C
